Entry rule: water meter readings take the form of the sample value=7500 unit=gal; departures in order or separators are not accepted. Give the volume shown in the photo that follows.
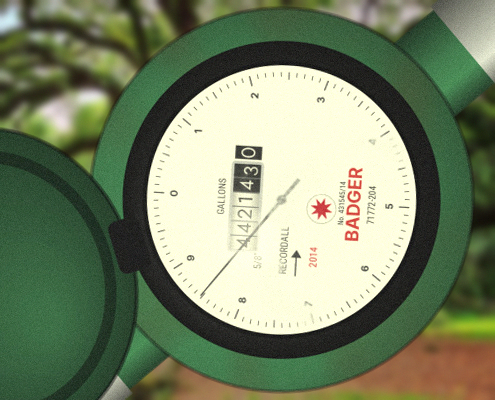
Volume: value=4421428.5 unit=gal
